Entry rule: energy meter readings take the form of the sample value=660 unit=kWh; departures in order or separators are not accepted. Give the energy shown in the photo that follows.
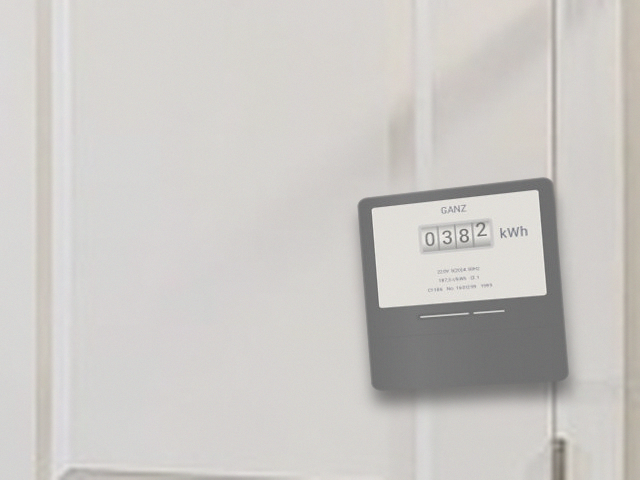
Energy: value=382 unit=kWh
